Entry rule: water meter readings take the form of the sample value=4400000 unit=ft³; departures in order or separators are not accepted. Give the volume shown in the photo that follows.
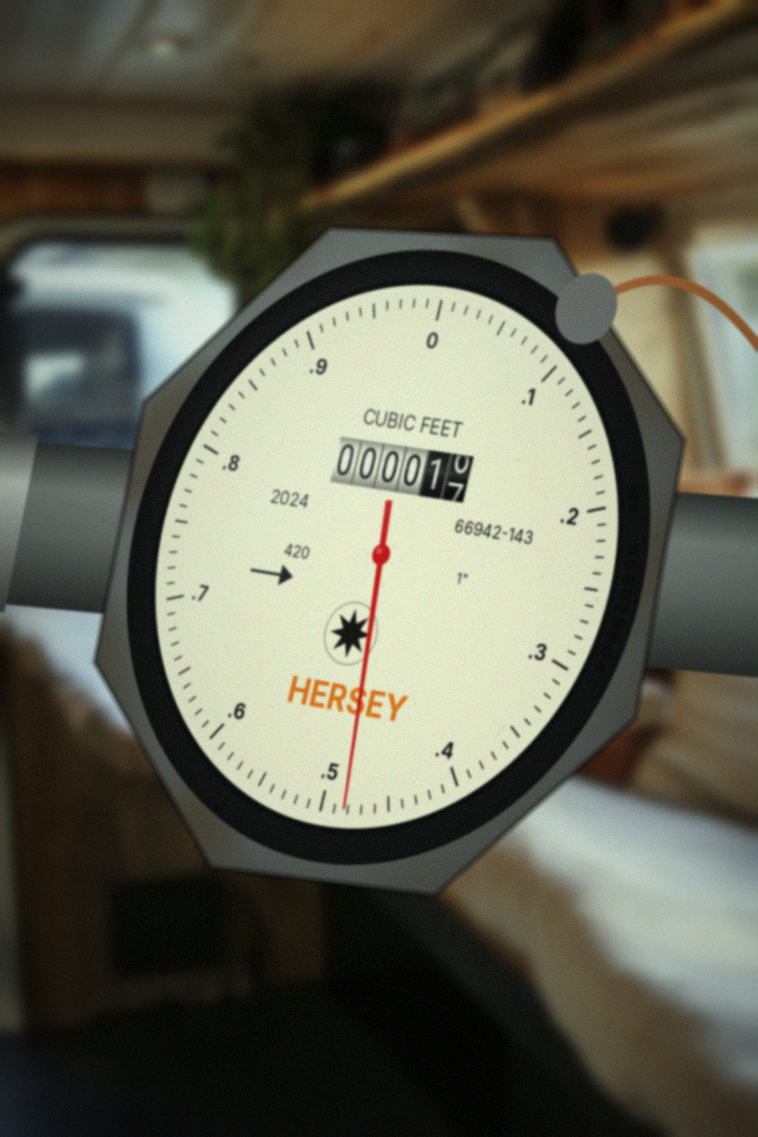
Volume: value=16.48 unit=ft³
